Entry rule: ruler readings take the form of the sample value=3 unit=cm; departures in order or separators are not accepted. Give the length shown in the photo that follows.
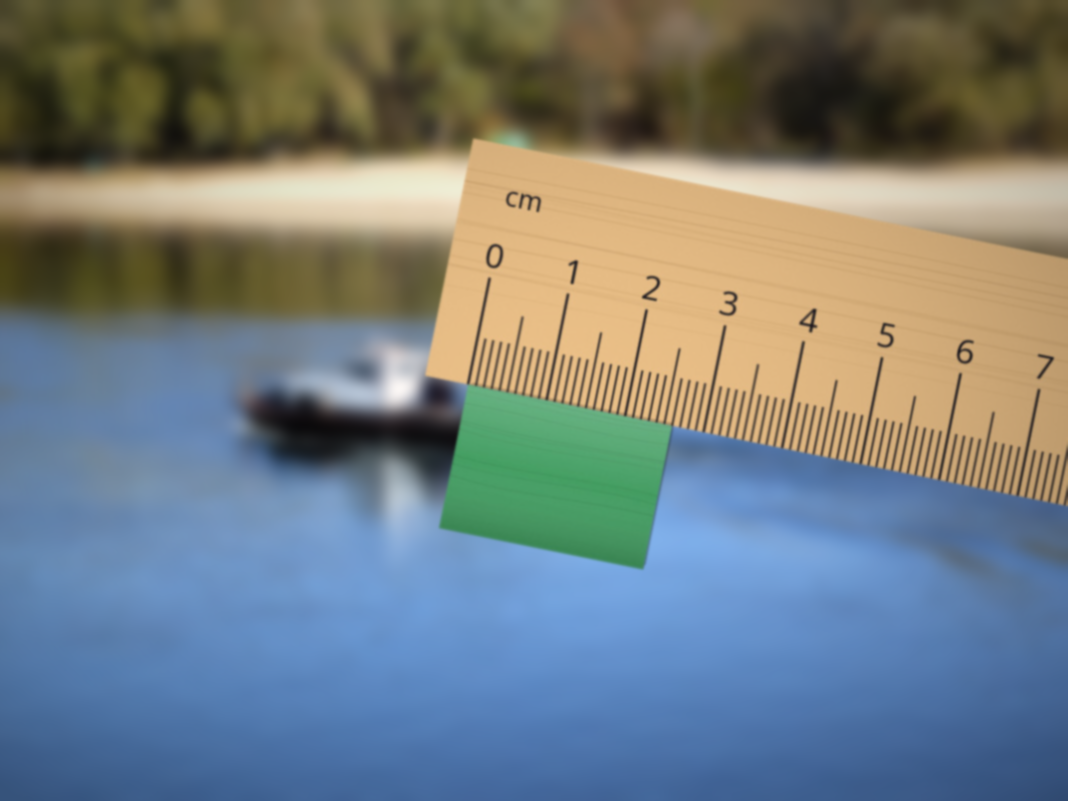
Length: value=2.6 unit=cm
